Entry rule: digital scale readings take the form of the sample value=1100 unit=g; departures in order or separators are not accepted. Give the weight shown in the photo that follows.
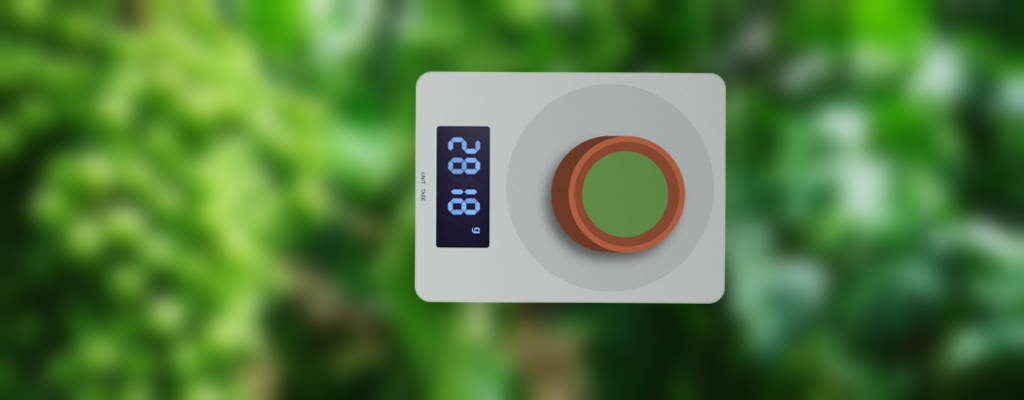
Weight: value=2818 unit=g
